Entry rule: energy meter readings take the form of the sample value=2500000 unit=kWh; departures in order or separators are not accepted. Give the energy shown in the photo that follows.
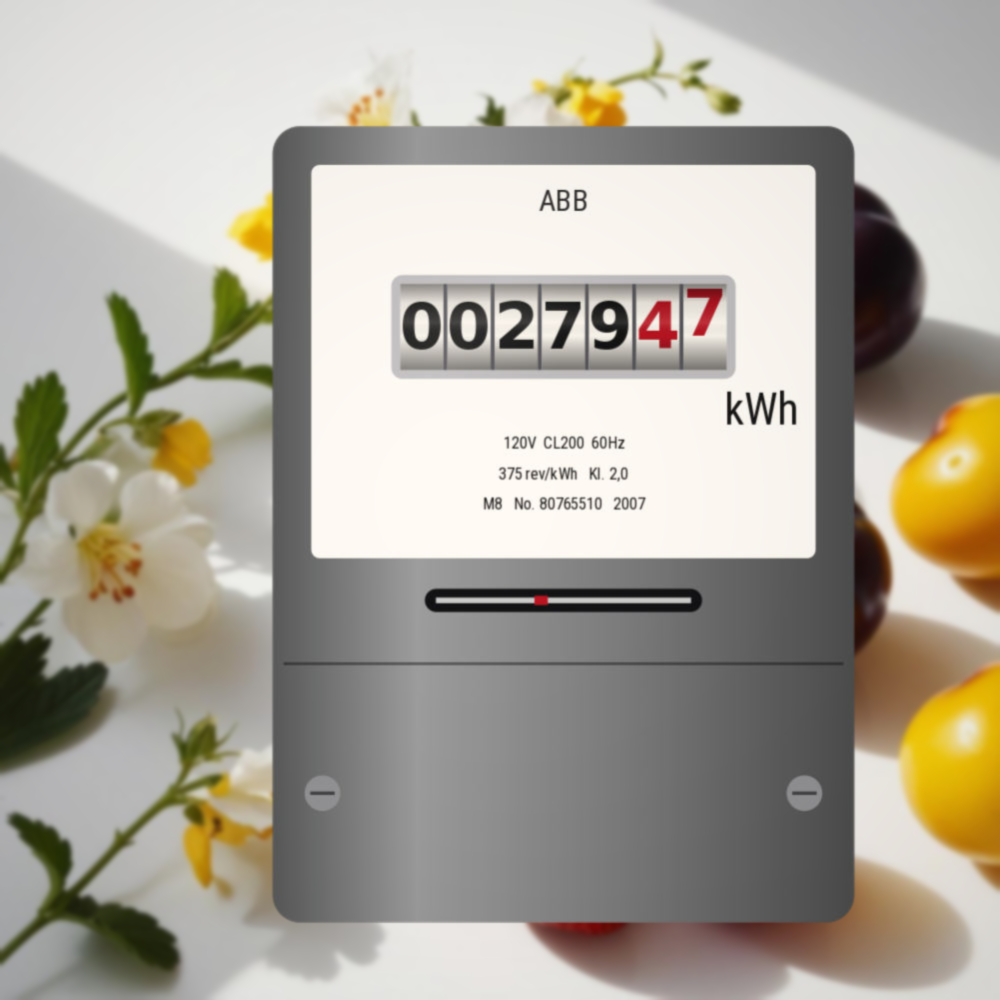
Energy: value=279.47 unit=kWh
